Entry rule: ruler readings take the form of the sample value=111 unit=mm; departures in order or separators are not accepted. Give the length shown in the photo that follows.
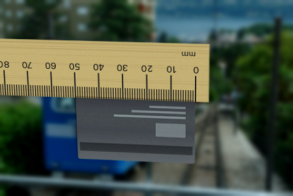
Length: value=50 unit=mm
